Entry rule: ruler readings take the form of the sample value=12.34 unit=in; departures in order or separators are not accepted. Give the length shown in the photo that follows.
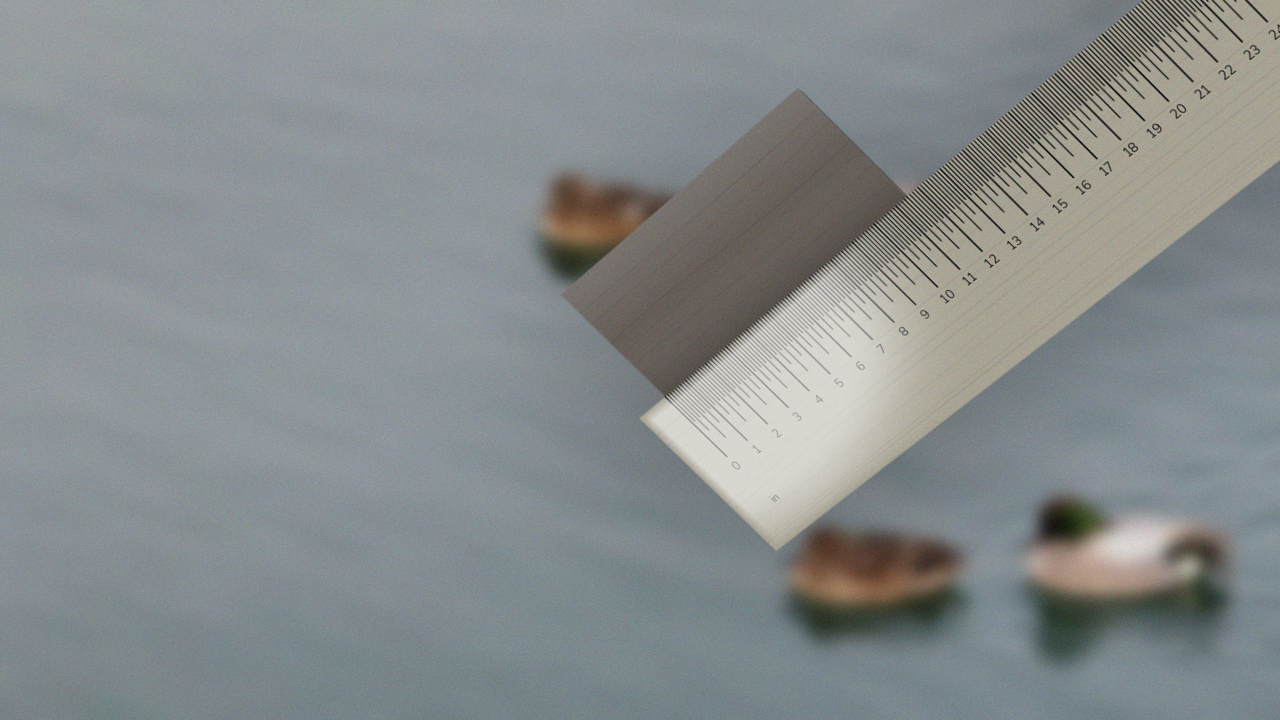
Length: value=11.5 unit=in
